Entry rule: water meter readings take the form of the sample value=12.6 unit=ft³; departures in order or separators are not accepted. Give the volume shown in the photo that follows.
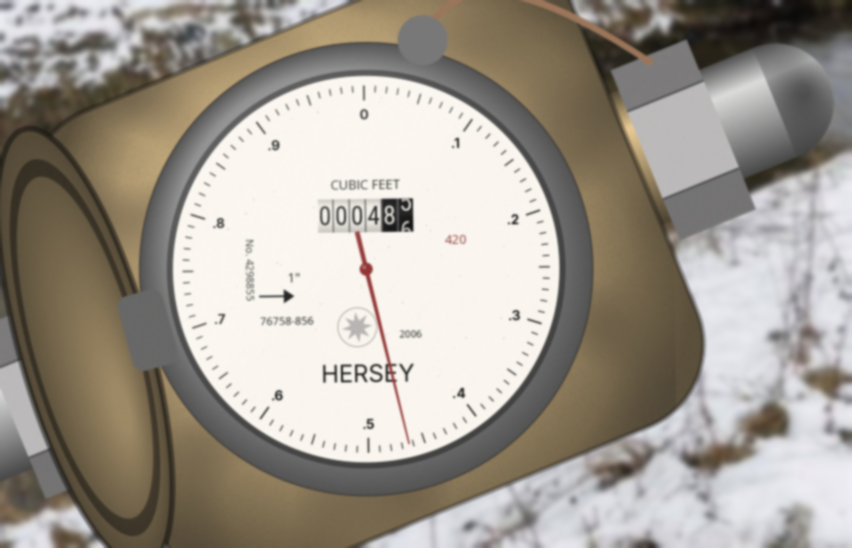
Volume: value=485.46 unit=ft³
